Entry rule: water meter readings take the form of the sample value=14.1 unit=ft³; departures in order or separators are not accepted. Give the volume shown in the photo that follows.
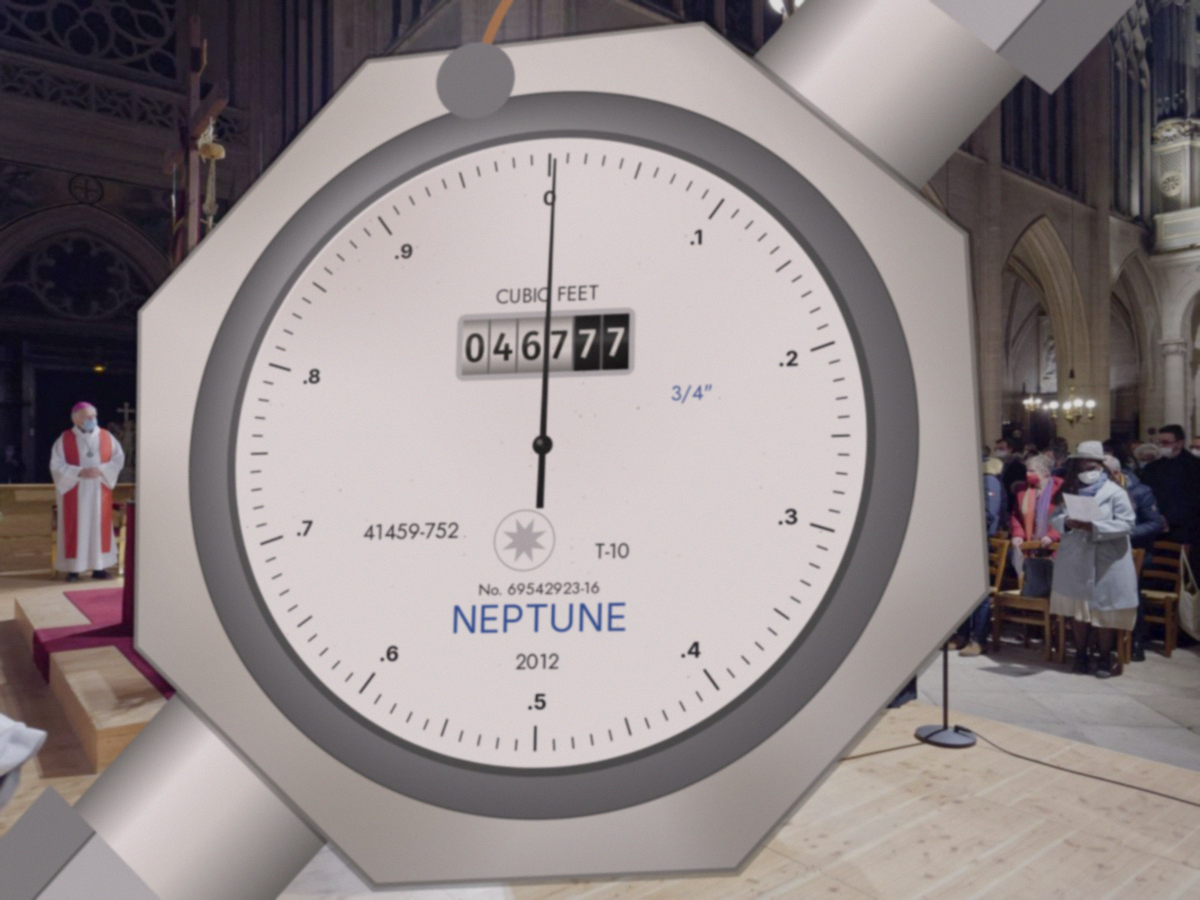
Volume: value=46777.00 unit=ft³
